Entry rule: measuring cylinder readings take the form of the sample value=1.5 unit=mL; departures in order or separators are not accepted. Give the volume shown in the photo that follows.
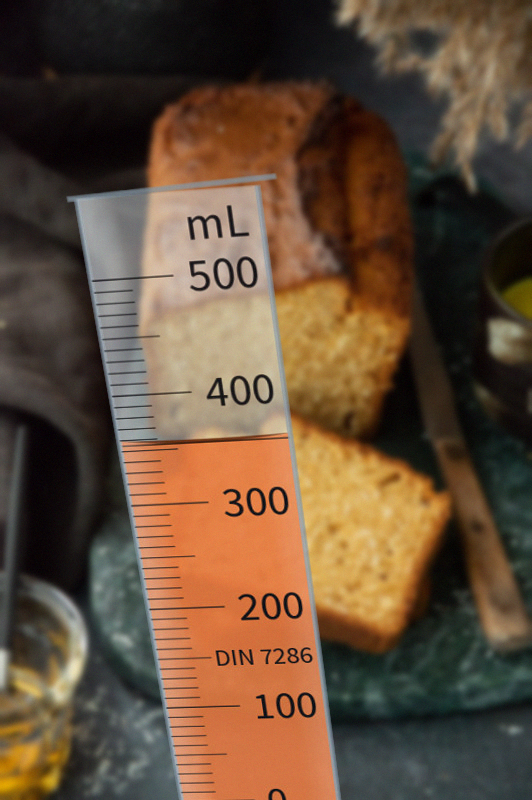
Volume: value=355 unit=mL
